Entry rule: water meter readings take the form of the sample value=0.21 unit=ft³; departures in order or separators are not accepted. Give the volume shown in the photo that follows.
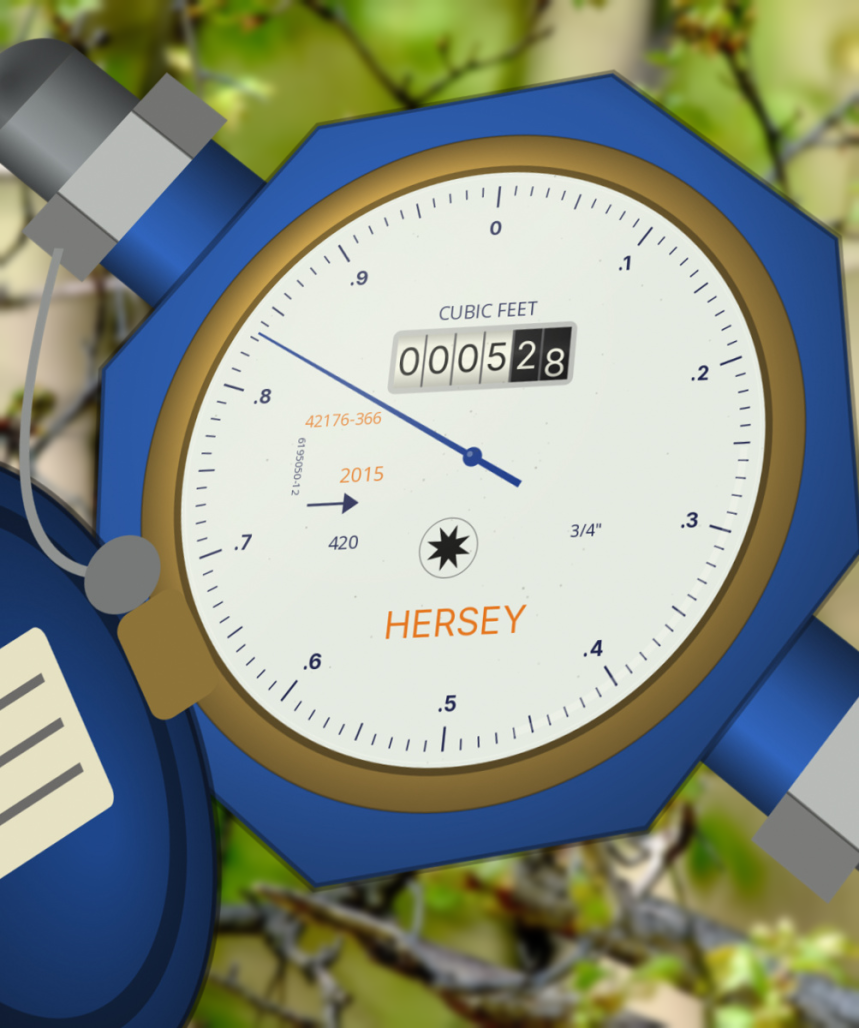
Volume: value=527.83 unit=ft³
